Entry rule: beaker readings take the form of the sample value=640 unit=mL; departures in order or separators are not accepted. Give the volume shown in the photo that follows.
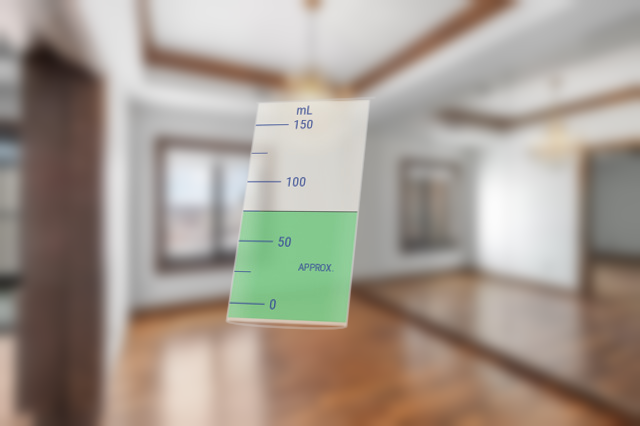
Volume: value=75 unit=mL
